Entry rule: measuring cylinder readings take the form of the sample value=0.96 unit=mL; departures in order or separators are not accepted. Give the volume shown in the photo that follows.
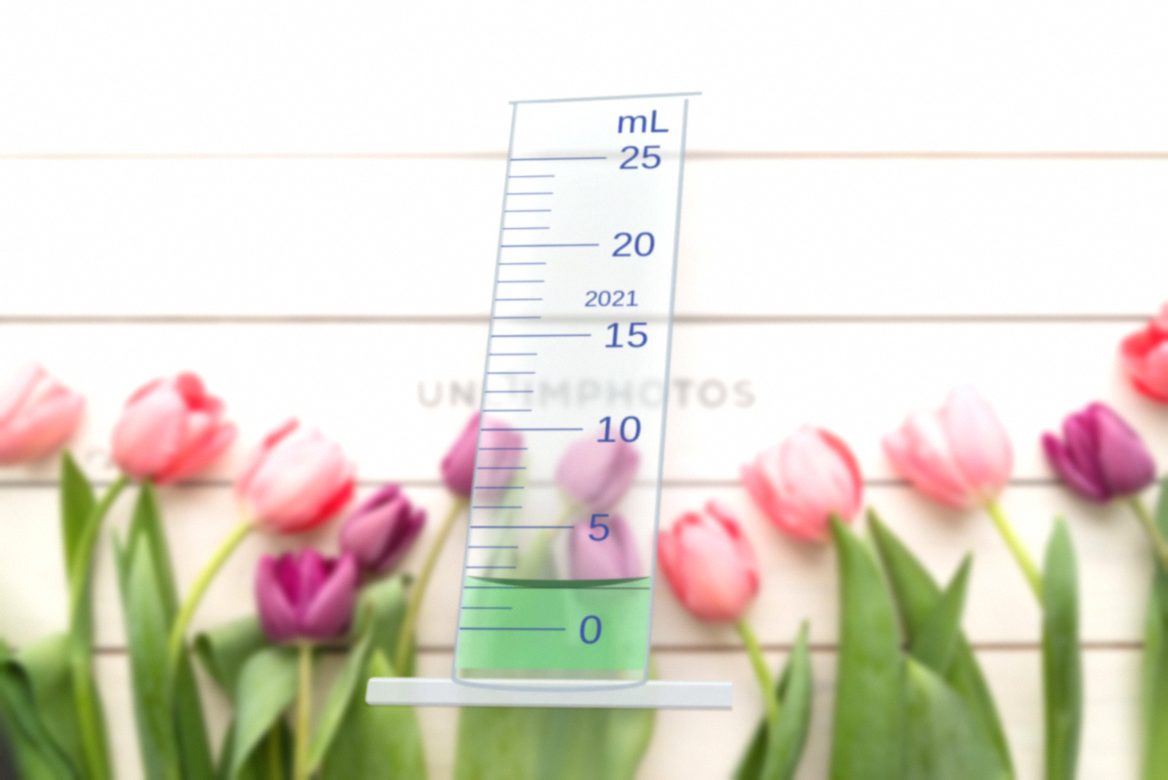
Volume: value=2 unit=mL
